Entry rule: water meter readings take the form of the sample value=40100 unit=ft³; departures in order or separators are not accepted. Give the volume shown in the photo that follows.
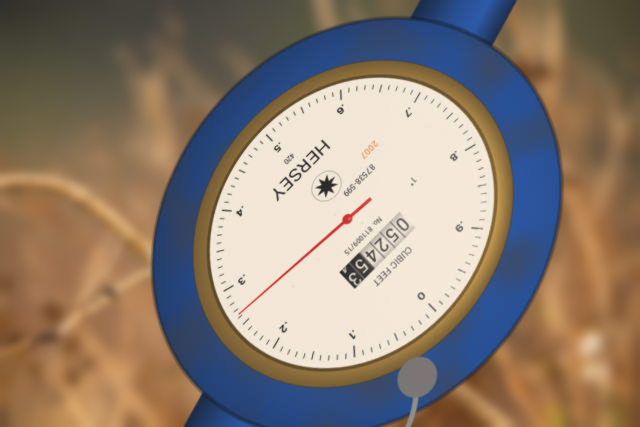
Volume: value=52453.26 unit=ft³
